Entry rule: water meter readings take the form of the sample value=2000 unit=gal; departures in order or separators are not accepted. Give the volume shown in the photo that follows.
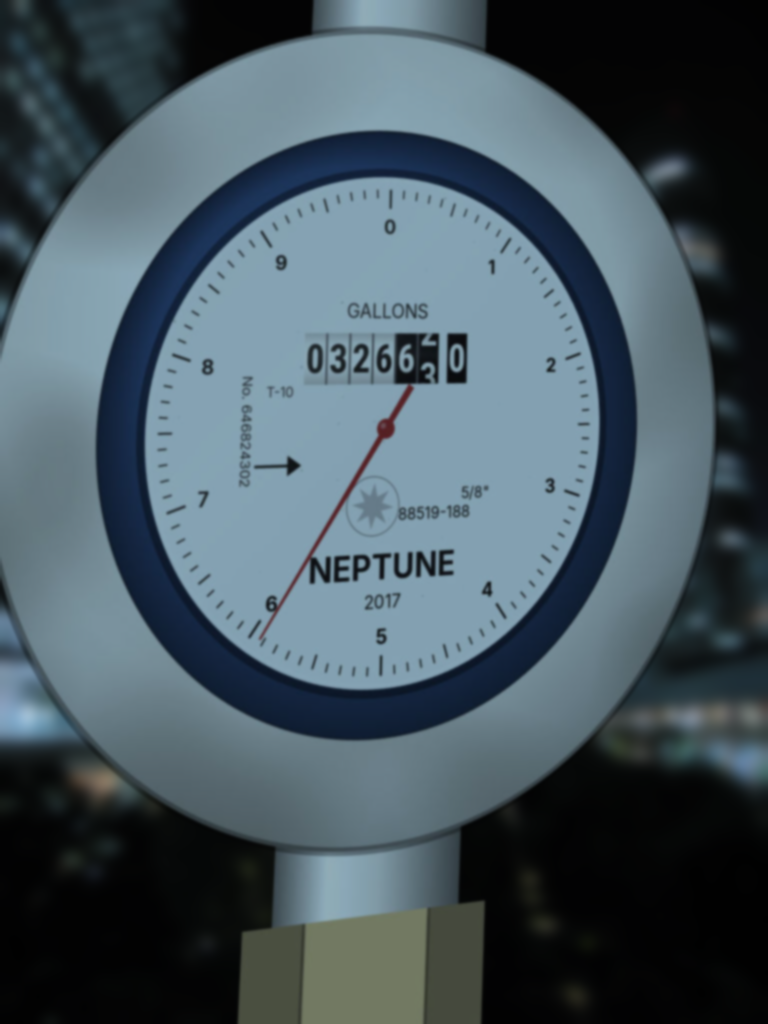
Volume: value=326625.9 unit=gal
